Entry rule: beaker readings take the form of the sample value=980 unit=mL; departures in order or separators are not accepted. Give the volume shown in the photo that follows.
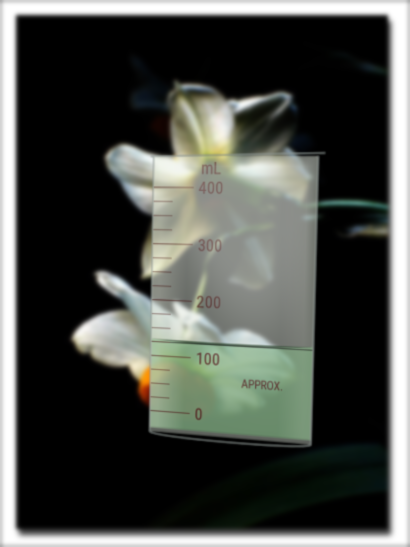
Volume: value=125 unit=mL
